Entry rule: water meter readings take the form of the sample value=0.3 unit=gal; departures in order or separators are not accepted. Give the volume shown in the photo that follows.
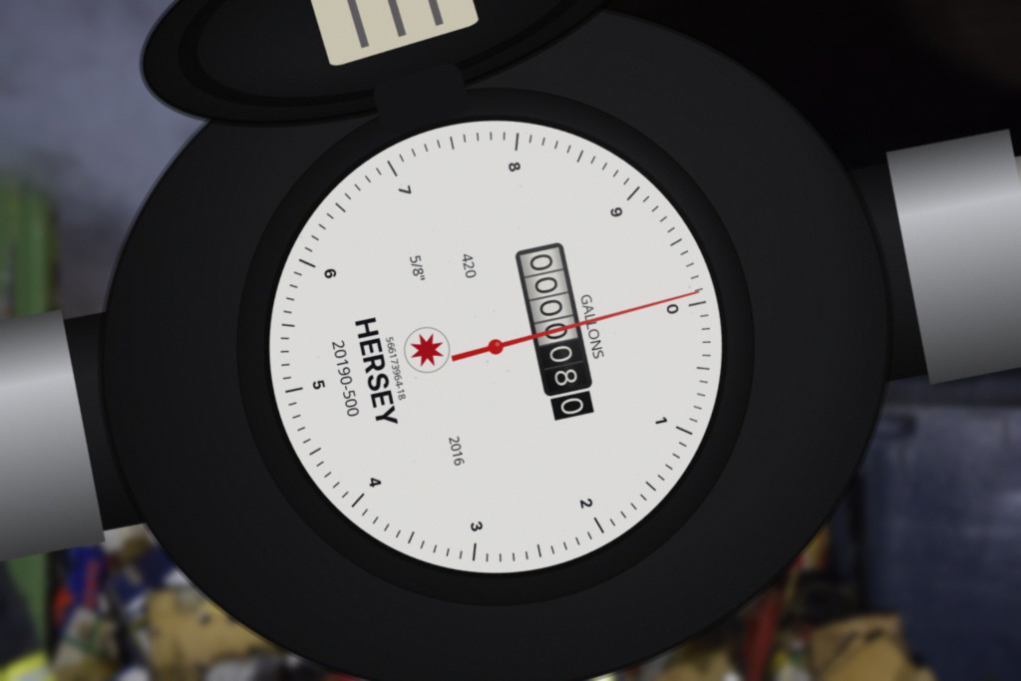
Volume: value=79.9 unit=gal
